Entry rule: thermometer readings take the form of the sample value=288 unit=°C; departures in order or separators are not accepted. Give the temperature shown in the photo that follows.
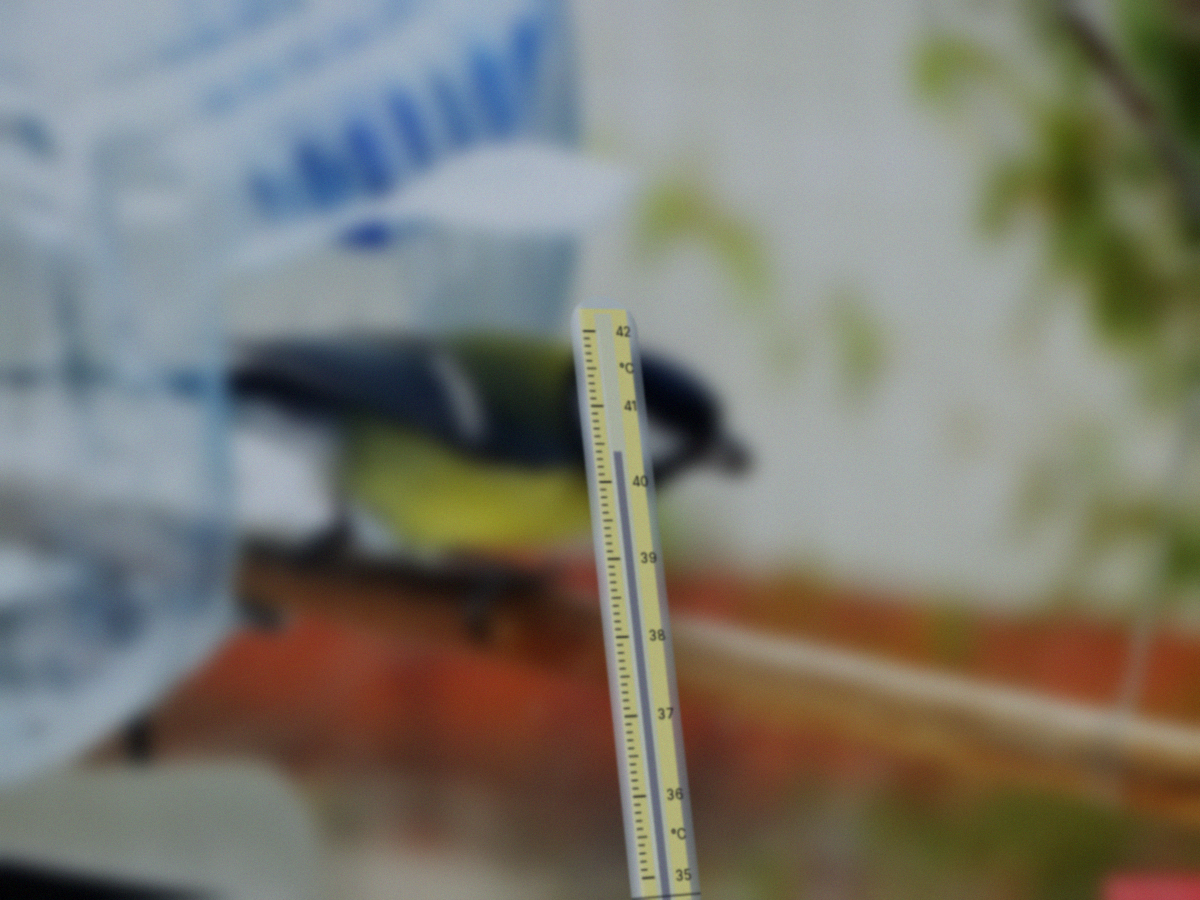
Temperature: value=40.4 unit=°C
